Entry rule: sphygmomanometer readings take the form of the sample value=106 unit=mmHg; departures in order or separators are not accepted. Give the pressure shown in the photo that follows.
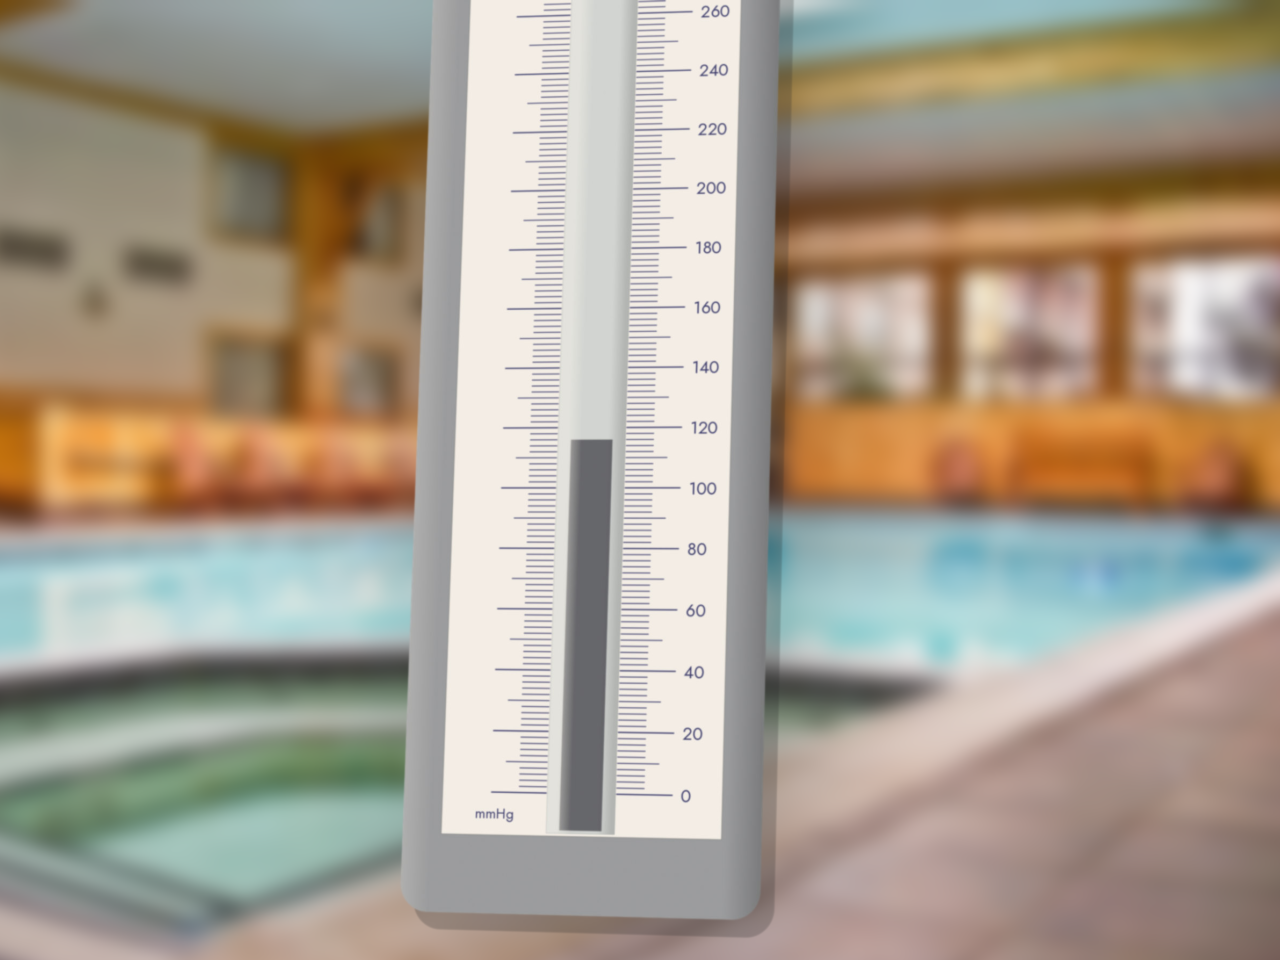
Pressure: value=116 unit=mmHg
